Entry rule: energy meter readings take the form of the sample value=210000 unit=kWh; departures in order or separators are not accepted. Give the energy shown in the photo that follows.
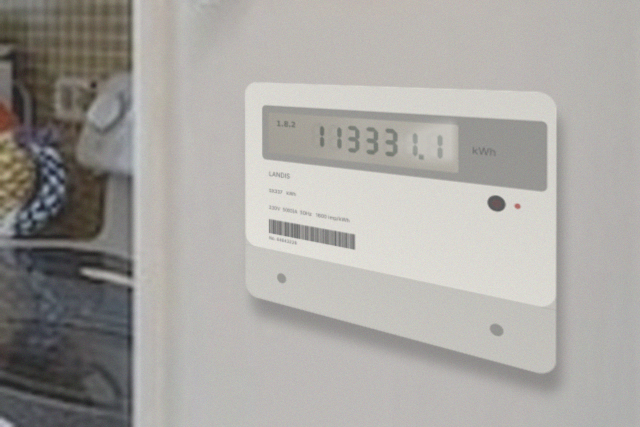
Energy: value=113331.1 unit=kWh
